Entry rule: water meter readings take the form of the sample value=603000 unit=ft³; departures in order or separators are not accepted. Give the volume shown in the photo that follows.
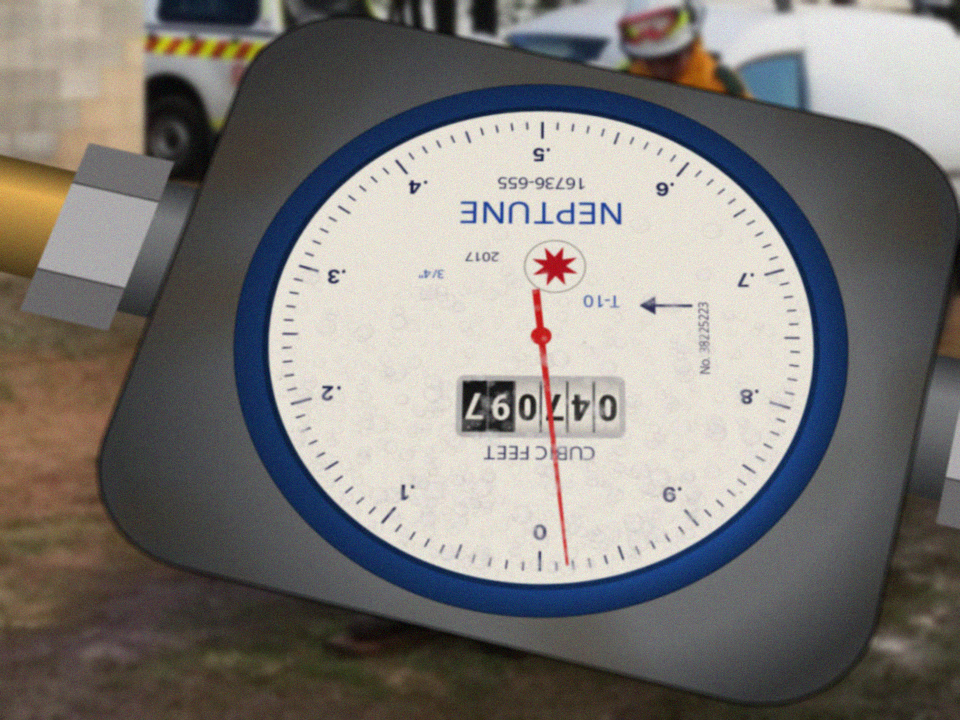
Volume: value=47096.98 unit=ft³
